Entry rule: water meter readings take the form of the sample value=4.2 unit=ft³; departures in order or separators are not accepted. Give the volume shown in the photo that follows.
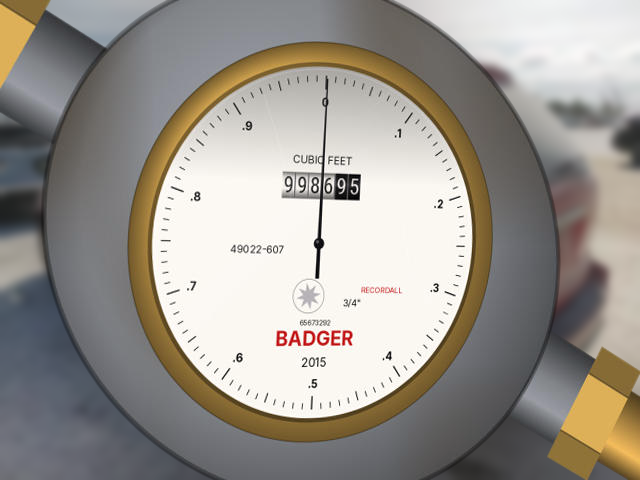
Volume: value=998695.00 unit=ft³
